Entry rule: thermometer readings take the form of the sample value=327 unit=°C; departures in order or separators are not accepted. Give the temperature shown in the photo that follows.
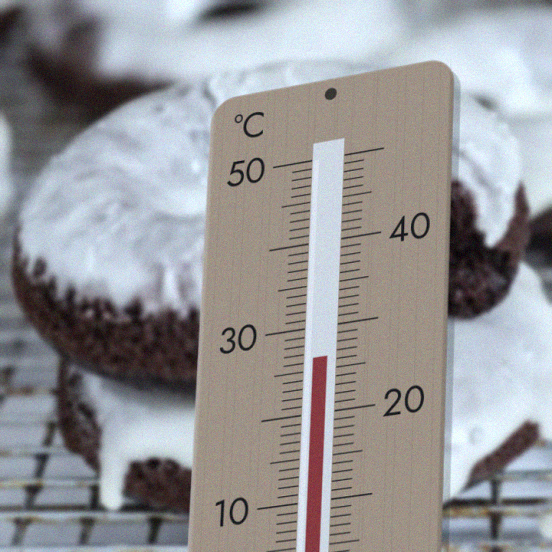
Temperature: value=26.5 unit=°C
